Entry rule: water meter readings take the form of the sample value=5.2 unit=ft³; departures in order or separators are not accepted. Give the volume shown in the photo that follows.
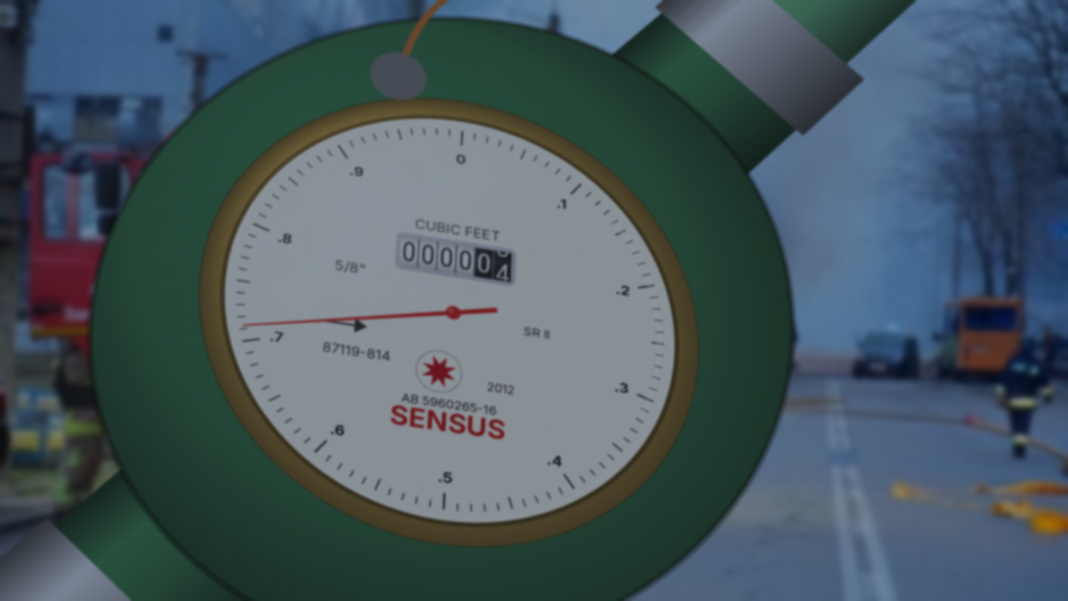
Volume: value=3.71 unit=ft³
